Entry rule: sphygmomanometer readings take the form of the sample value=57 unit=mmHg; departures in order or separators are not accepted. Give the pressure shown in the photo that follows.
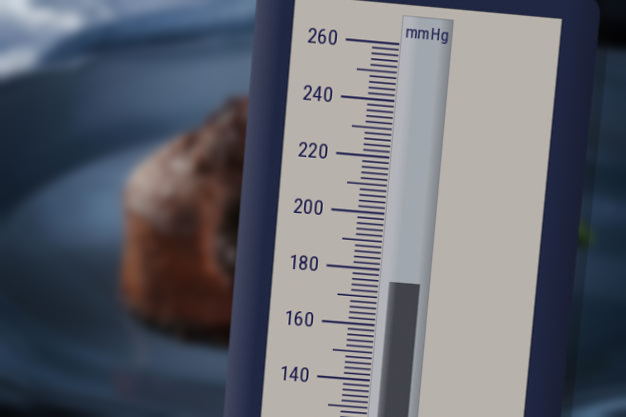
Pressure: value=176 unit=mmHg
